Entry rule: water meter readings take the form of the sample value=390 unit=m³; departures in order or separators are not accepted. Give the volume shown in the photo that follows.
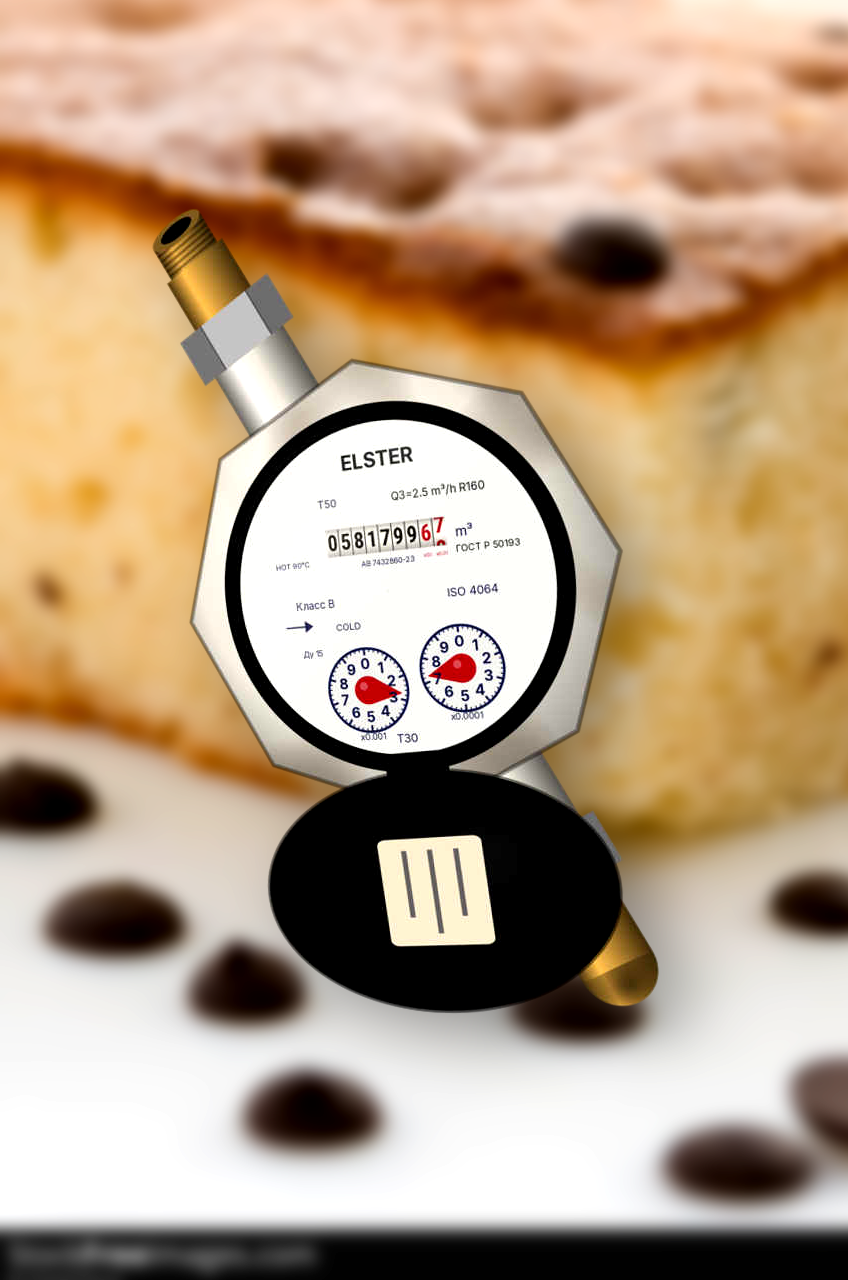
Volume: value=581799.6727 unit=m³
